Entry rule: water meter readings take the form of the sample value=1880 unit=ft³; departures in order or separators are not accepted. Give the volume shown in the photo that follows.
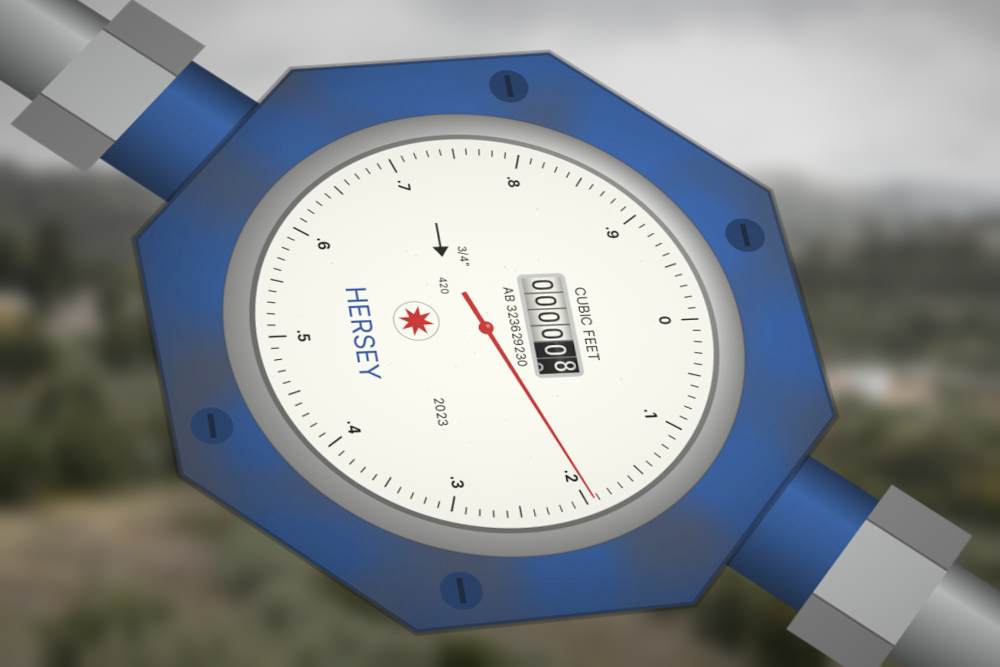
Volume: value=8.19 unit=ft³
